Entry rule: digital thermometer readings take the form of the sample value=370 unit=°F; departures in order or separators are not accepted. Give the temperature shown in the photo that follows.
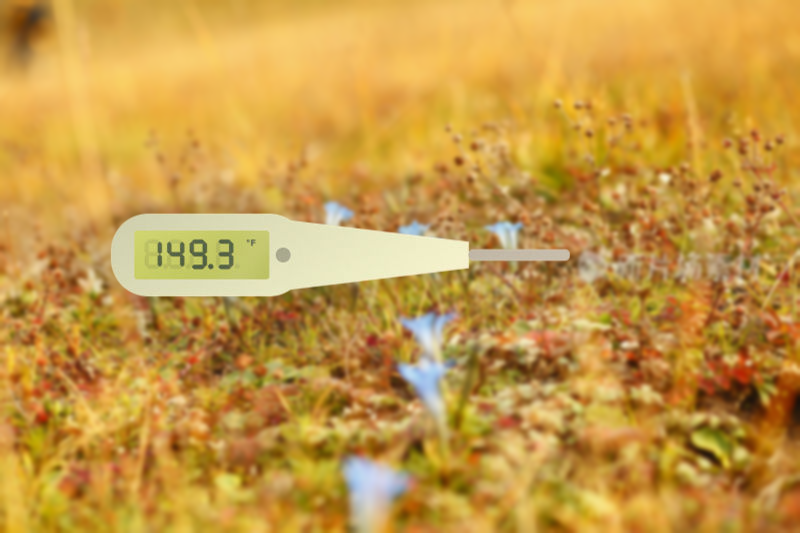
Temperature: value=149.3 unit=°F
